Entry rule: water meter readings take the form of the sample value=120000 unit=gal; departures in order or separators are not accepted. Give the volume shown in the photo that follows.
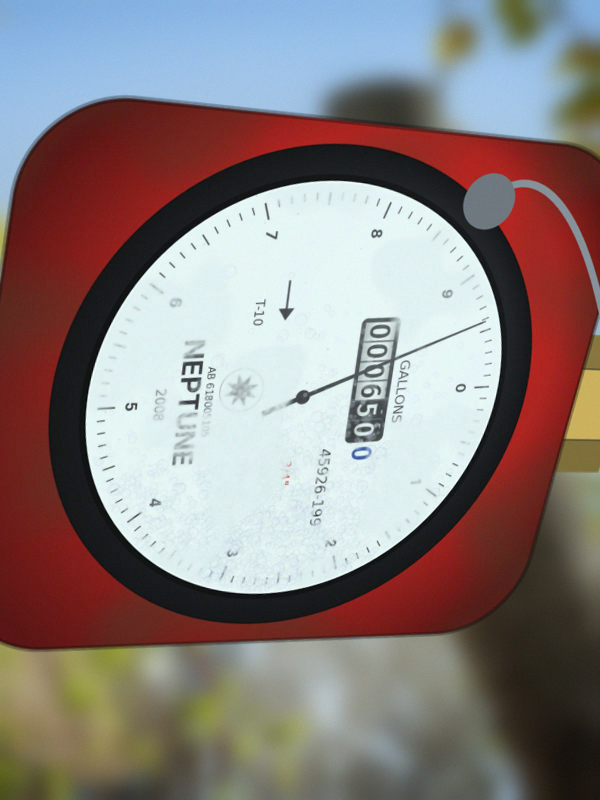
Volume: value=6499.4 unit=gal
